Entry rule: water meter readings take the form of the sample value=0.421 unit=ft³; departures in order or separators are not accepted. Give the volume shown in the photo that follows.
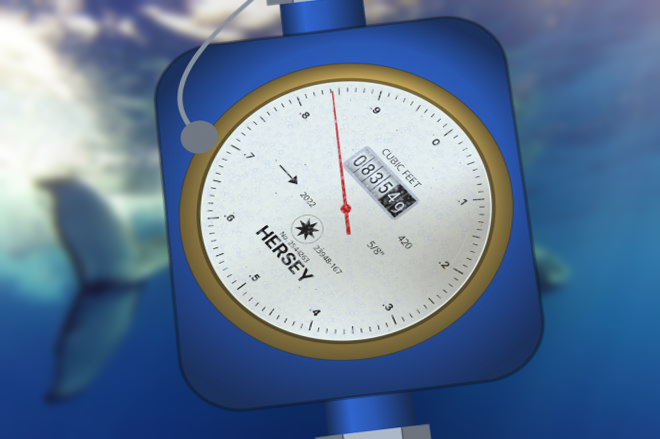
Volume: value=83548.84 unit=ft³
